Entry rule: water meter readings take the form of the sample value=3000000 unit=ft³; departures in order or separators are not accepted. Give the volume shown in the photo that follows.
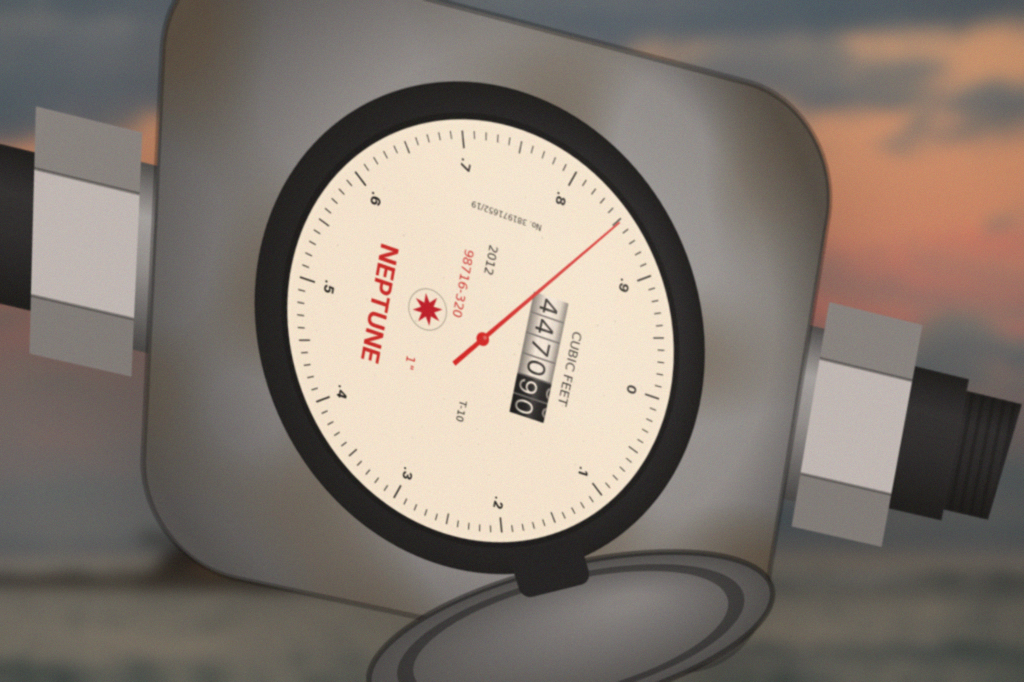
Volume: value=447089.85 unit=ft³
